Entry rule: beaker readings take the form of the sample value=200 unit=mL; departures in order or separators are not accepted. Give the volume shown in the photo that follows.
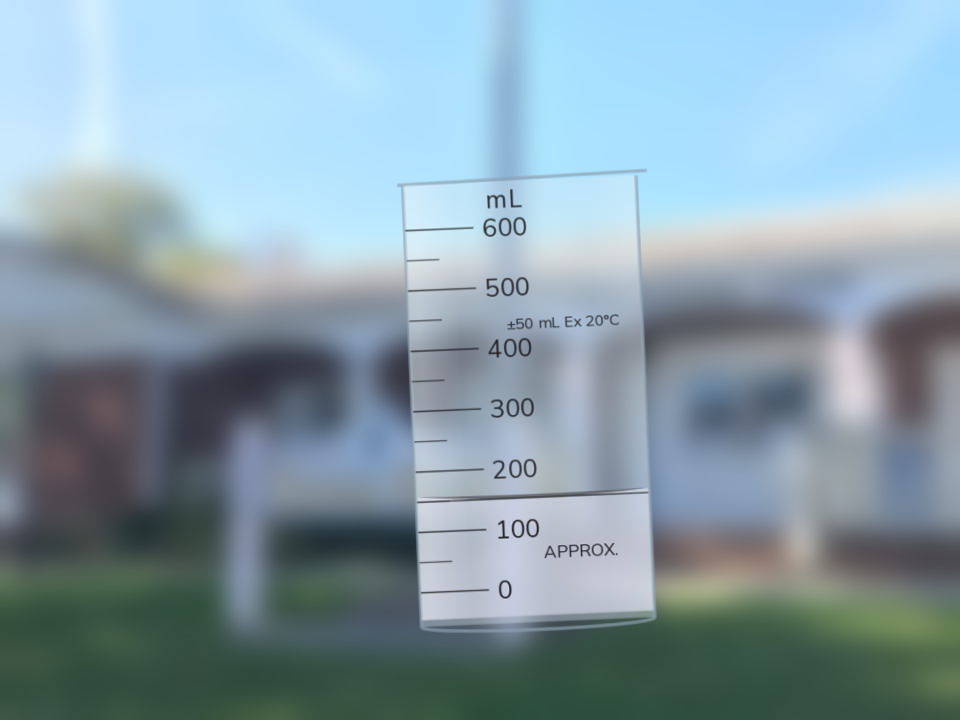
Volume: value=150 unit=mL
